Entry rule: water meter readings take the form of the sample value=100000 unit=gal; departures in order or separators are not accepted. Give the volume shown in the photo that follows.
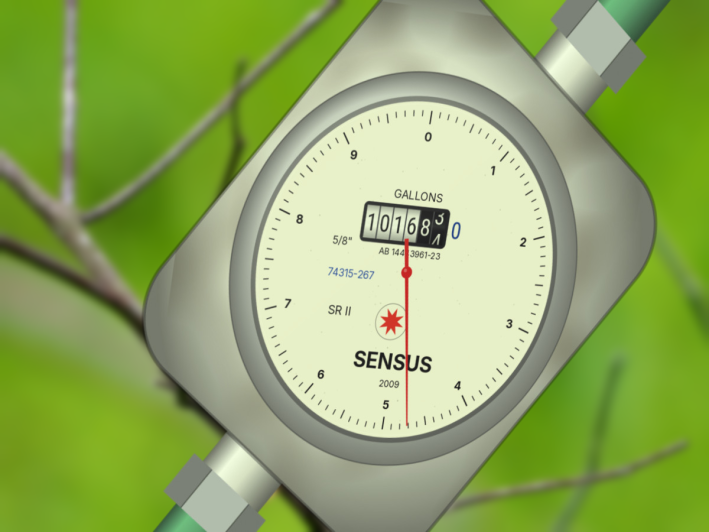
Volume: value=1016834.7 unit=gal
